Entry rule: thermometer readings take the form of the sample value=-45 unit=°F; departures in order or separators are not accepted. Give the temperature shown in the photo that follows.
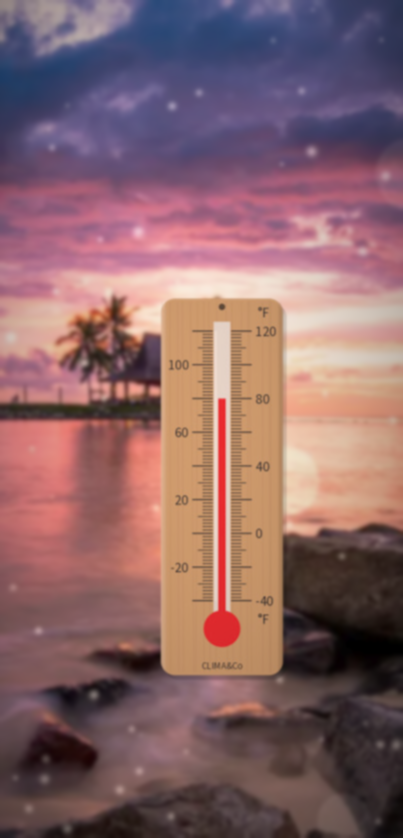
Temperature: value=80 unit=°F
